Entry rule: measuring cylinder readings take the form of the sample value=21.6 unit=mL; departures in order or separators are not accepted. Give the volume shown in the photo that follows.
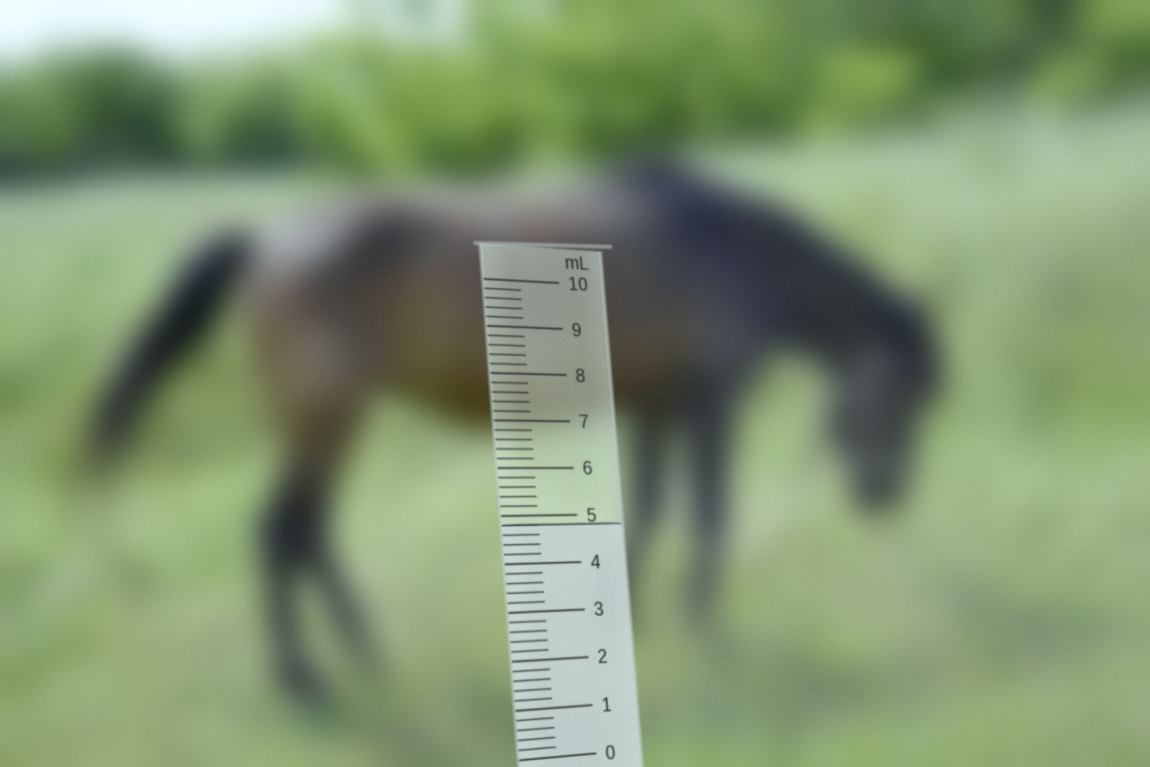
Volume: value=4.8 unit=mL
